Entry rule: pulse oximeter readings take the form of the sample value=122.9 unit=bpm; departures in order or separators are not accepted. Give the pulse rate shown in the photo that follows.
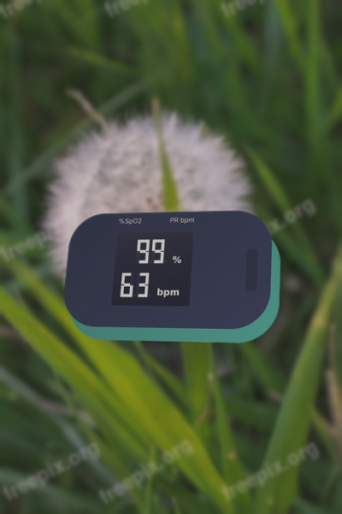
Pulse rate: value=63 unit=bpm
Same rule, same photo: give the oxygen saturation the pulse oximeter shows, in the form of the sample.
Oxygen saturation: value=99 unit=%
